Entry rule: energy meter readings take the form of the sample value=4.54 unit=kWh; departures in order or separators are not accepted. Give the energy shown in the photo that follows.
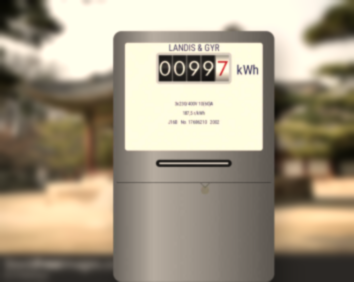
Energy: value=99.7 unit=kWh
